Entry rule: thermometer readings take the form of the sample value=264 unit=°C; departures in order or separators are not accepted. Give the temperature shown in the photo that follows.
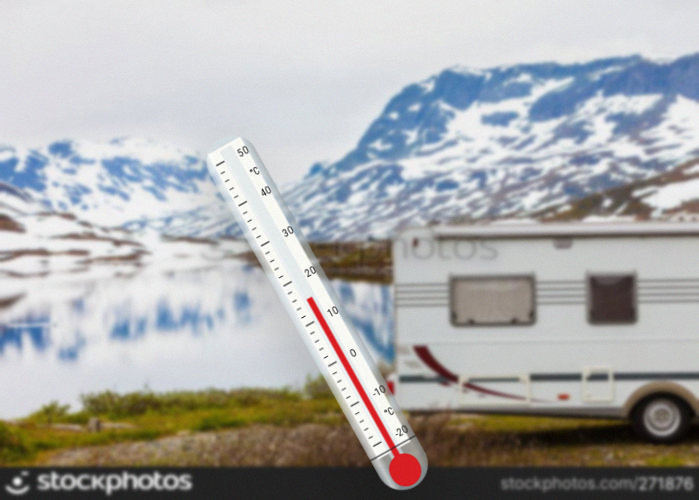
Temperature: value=15 unit=°C
